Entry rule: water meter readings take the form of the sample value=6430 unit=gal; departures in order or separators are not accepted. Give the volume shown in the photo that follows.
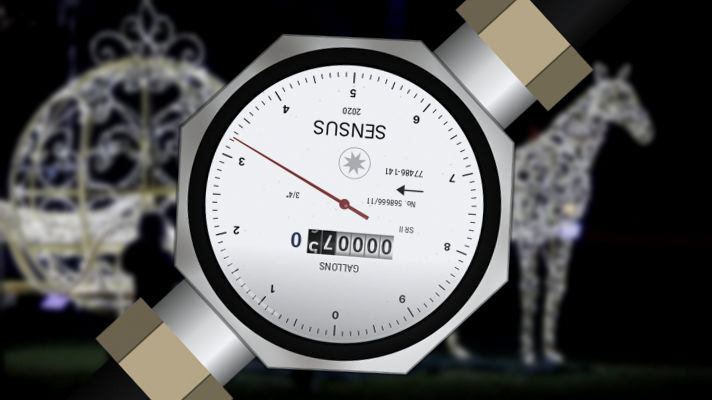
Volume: value=753.2 unit=gal
